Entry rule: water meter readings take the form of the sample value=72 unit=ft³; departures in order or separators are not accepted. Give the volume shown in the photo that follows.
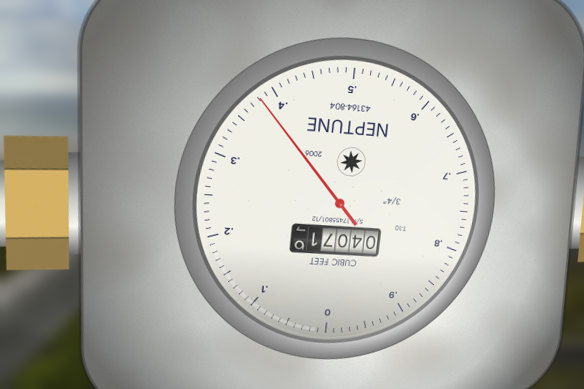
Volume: value=40716.38 unit=ft³
